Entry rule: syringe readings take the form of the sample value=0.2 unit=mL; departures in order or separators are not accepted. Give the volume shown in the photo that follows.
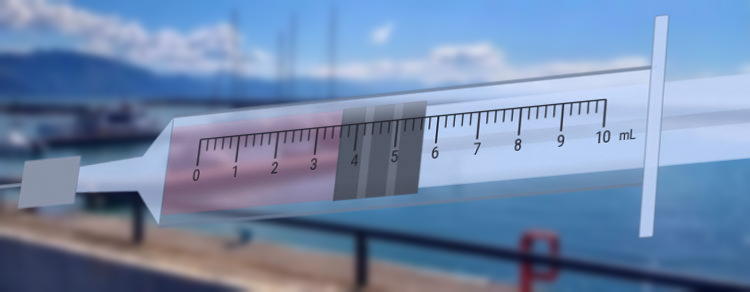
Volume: value=3.6 unit=mL
